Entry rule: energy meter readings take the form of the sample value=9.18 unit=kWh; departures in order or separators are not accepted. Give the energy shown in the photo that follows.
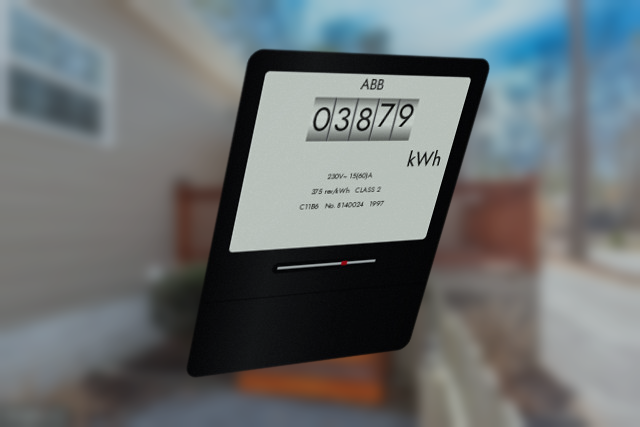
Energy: value=3879 unit=kWh
